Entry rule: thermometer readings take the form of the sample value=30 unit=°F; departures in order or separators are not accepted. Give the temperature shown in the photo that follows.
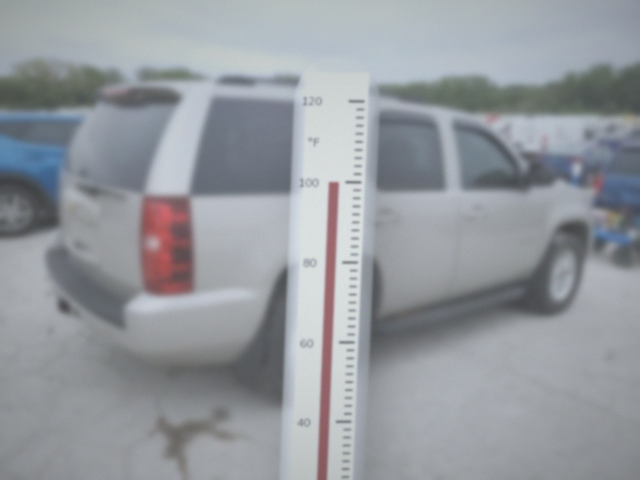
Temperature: value=100 unit=°F
